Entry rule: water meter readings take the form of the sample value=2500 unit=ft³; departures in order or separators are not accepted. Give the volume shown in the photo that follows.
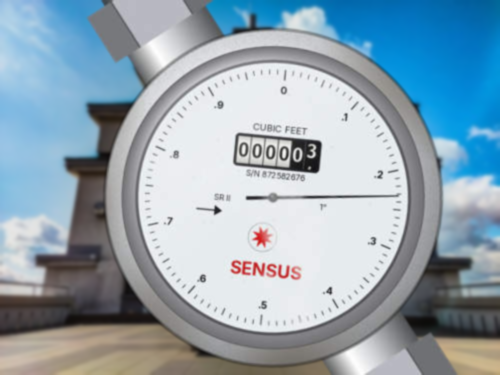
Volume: value=3.23 unit=ft³
